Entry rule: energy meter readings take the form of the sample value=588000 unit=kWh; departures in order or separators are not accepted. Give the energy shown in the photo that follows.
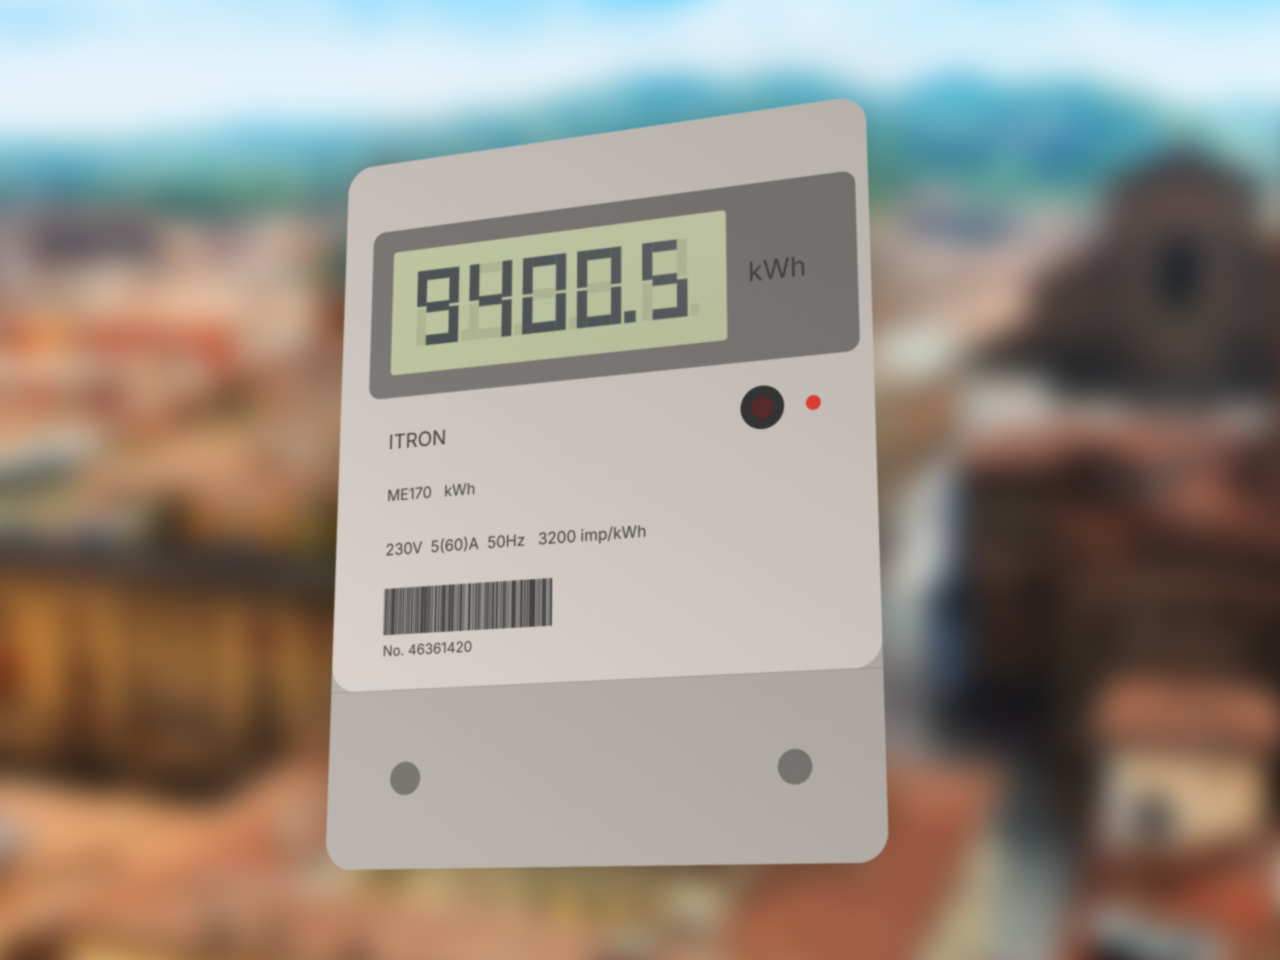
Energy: value=9400.5 unit=kWh
